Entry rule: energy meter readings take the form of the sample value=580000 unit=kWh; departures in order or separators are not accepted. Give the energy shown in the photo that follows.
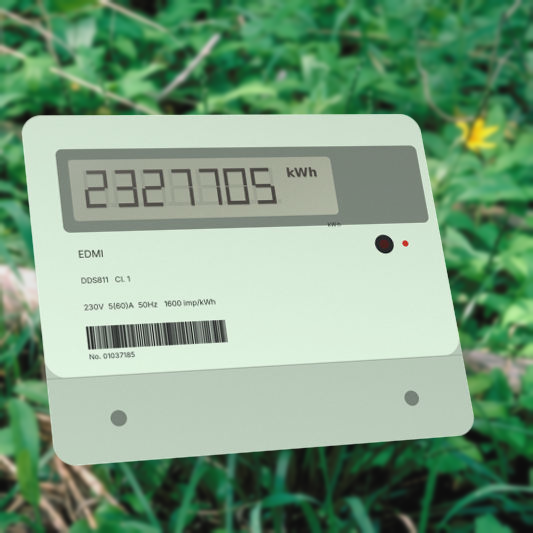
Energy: value=2327705 unit=kWh
